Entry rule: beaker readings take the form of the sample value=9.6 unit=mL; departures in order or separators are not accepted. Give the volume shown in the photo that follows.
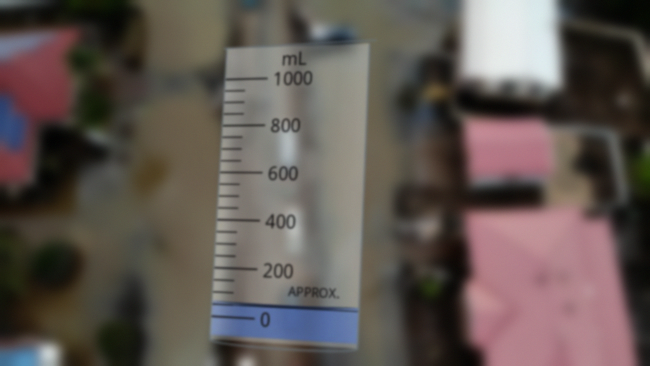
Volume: value=50 unit=mL
